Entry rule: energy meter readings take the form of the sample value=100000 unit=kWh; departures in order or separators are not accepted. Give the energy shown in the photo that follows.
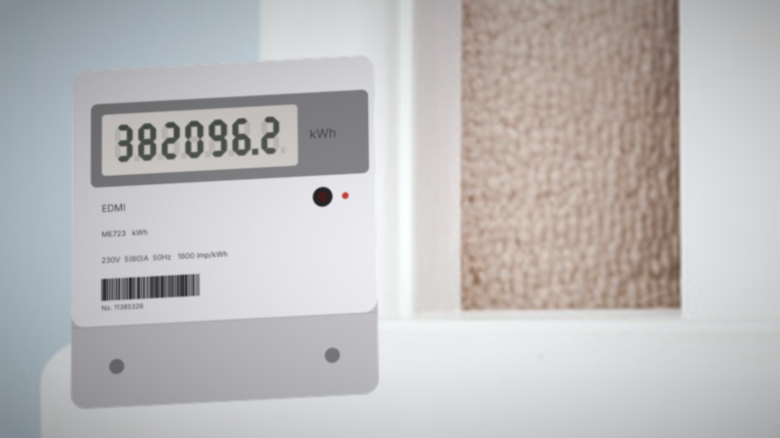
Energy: value=382096.2 unit=kWh
